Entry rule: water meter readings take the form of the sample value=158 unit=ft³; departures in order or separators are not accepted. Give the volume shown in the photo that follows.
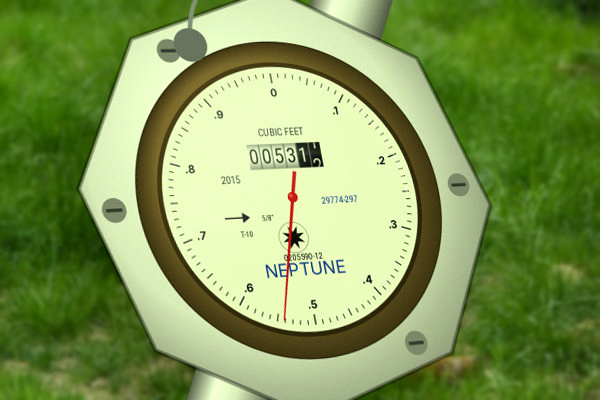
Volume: value=5311.54 unit=ft³
